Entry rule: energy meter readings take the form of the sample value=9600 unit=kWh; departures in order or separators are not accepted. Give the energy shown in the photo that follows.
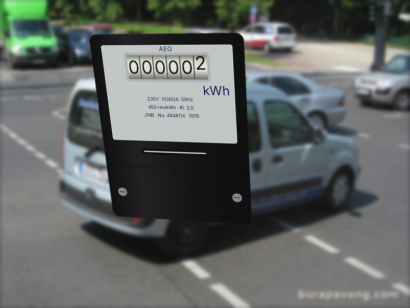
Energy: value=2 unit=kWh
